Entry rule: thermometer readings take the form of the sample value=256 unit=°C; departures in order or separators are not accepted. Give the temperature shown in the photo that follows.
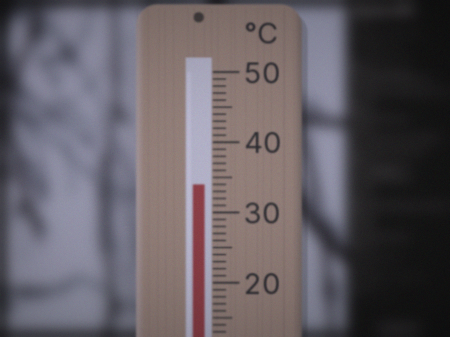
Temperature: value=34 unit=°C
